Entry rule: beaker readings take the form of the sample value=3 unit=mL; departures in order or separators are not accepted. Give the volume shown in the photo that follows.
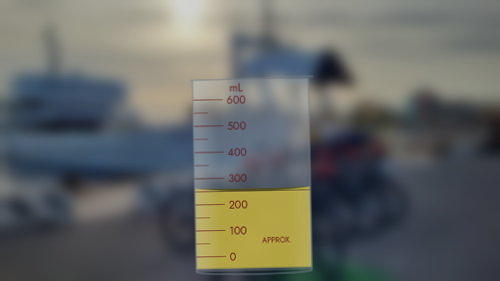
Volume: value=250 unit=mL
